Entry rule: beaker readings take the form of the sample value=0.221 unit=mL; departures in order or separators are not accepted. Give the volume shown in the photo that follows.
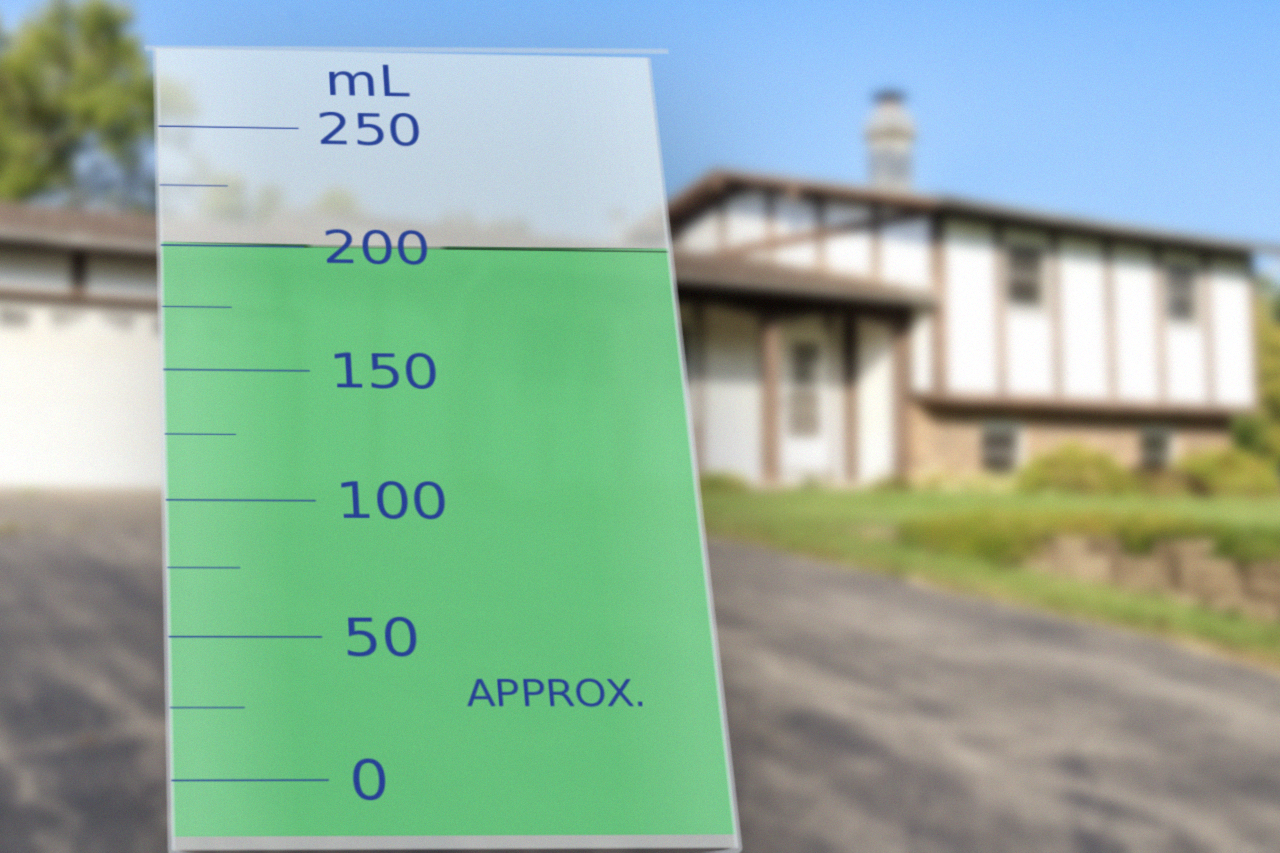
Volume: value=200 unit=mL
